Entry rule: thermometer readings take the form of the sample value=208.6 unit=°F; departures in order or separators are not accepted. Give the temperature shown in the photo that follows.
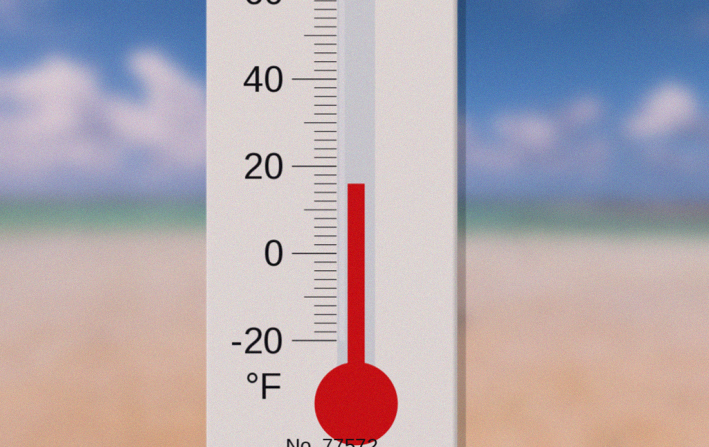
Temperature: value=16 unit=°F
